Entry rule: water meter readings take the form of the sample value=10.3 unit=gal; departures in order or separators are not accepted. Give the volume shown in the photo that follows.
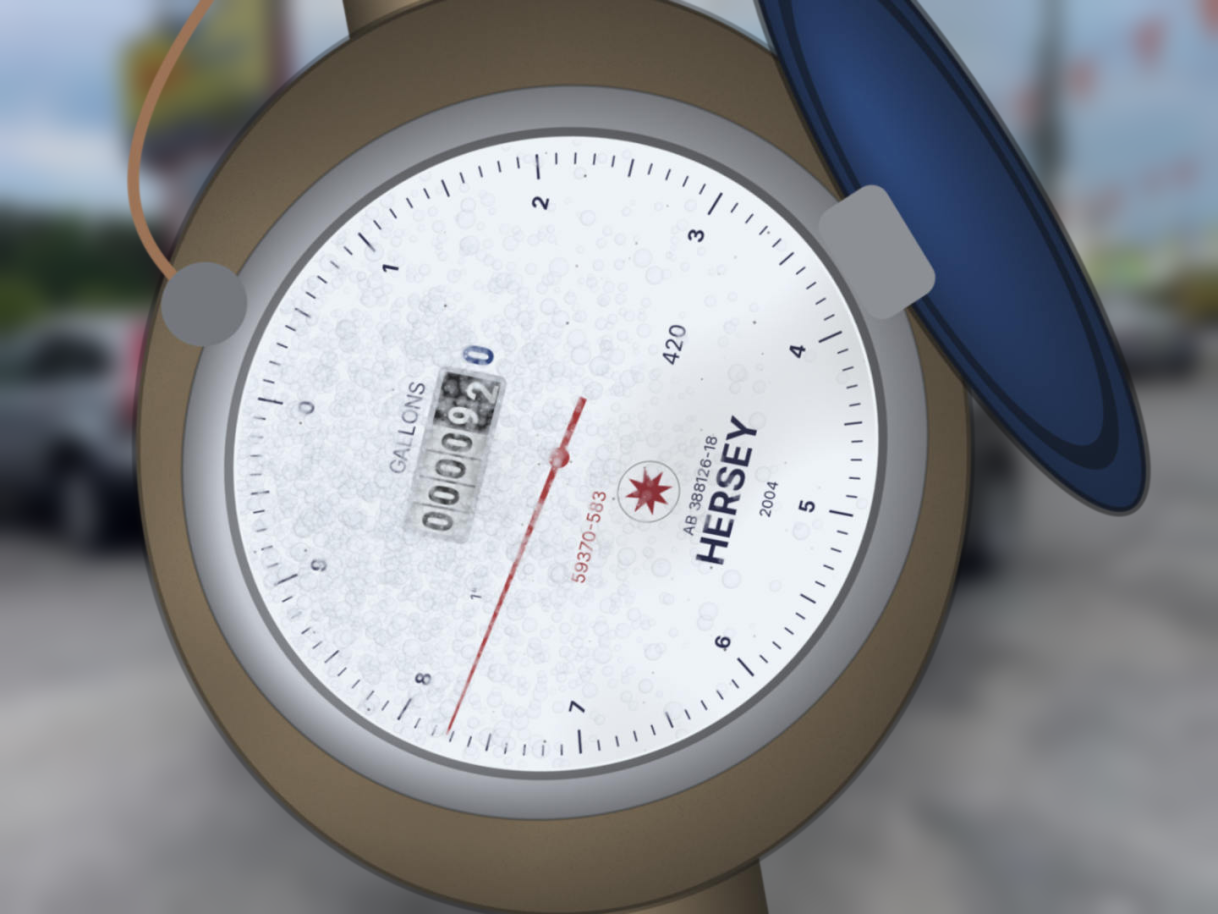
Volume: value=917.7 unit=gal
